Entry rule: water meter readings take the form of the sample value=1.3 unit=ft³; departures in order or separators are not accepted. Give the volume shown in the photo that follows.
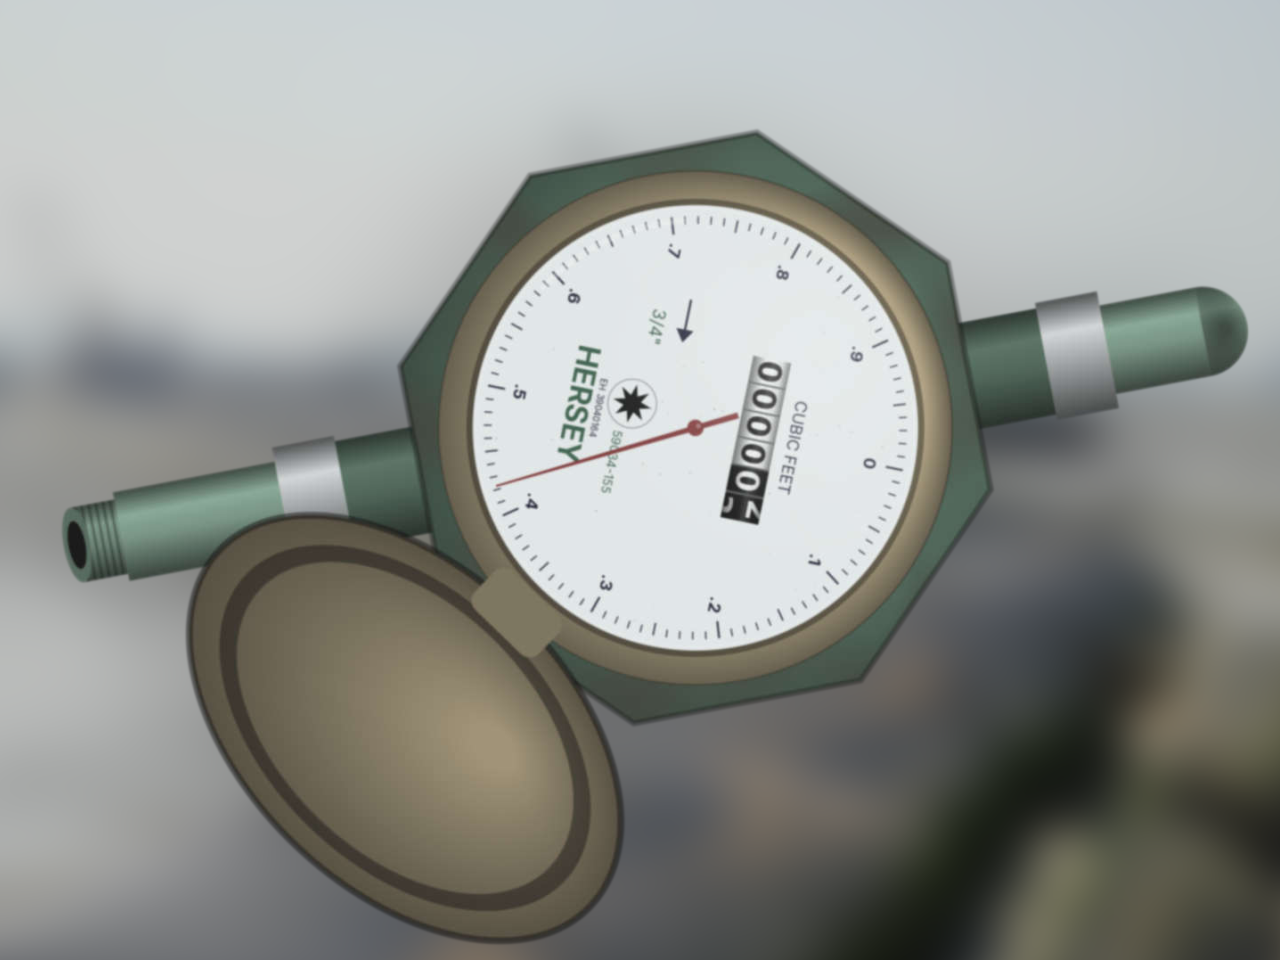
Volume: value=2.42 unit=ft³
